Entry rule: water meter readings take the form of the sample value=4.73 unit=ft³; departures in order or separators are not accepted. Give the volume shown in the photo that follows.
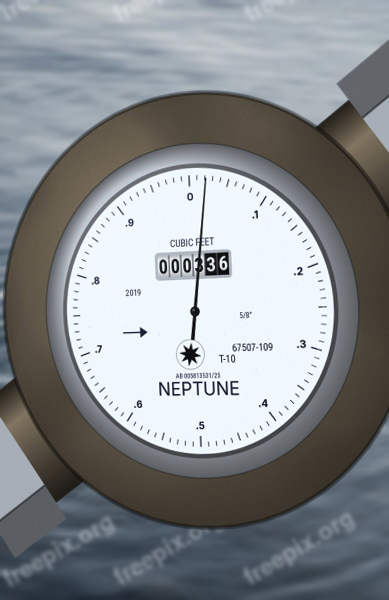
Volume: value=336.02 unit=ft³
